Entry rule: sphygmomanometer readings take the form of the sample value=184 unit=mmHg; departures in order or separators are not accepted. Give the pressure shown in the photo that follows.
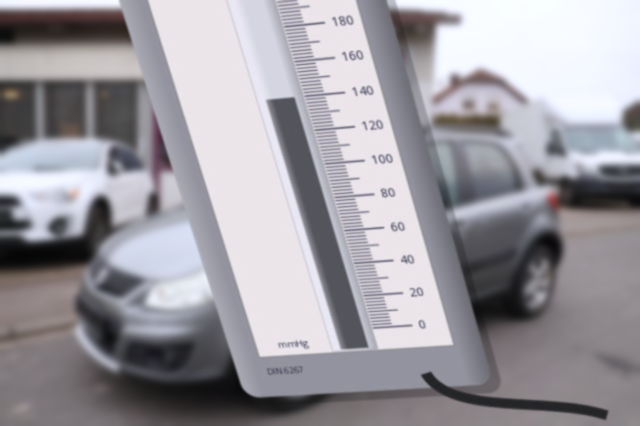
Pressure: value=140 unit=mmHg
